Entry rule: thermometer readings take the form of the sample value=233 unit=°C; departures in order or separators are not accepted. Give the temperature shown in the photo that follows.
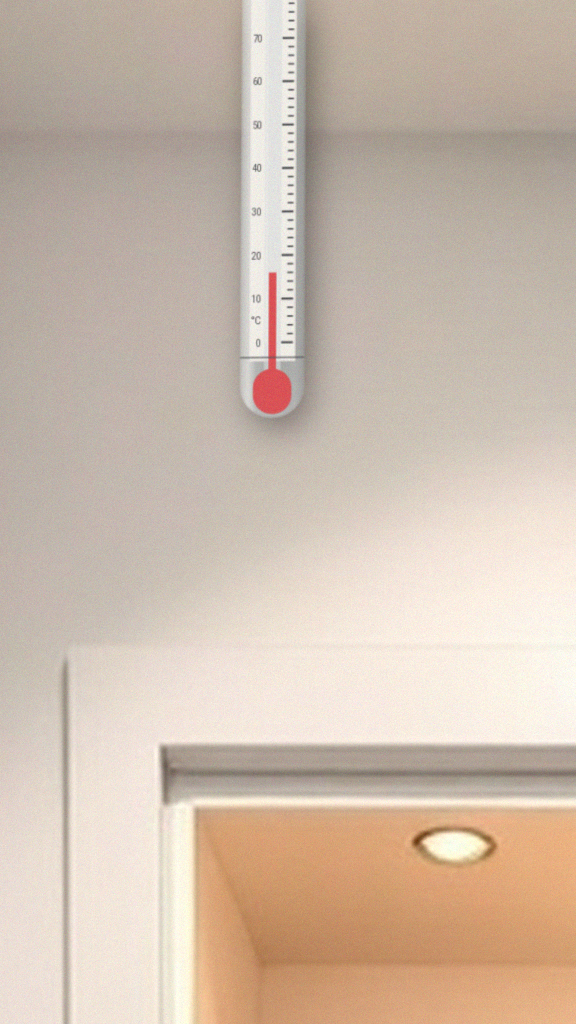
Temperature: value=16 unit=°C
